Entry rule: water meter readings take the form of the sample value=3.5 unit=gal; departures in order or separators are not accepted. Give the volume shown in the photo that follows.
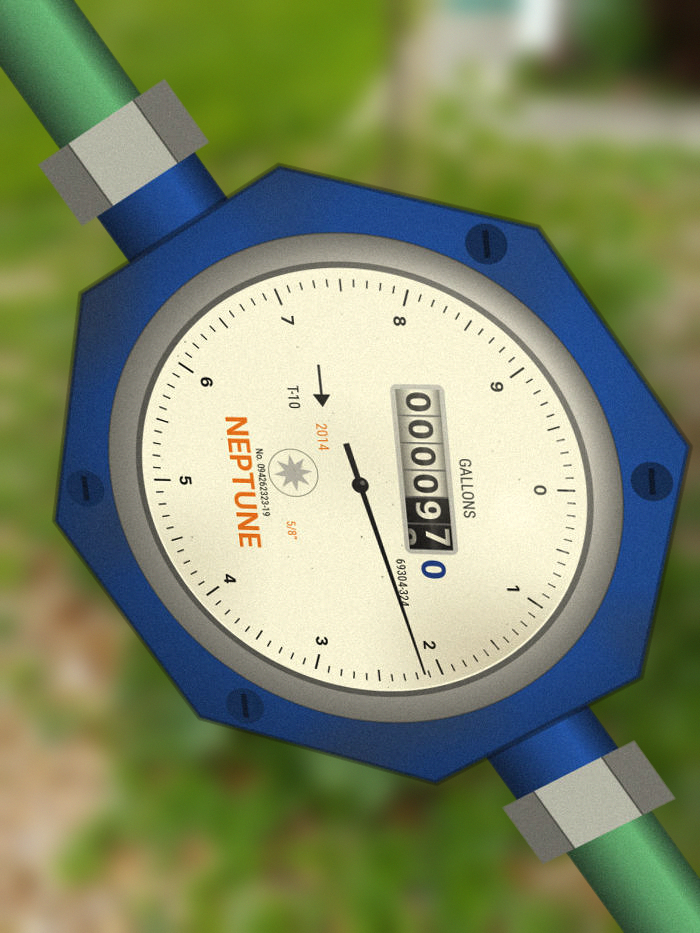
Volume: value=972.1 unit=gal
